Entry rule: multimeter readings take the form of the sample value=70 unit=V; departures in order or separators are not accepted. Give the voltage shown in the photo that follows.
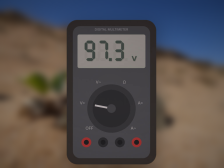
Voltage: value=97.3 unit=V
